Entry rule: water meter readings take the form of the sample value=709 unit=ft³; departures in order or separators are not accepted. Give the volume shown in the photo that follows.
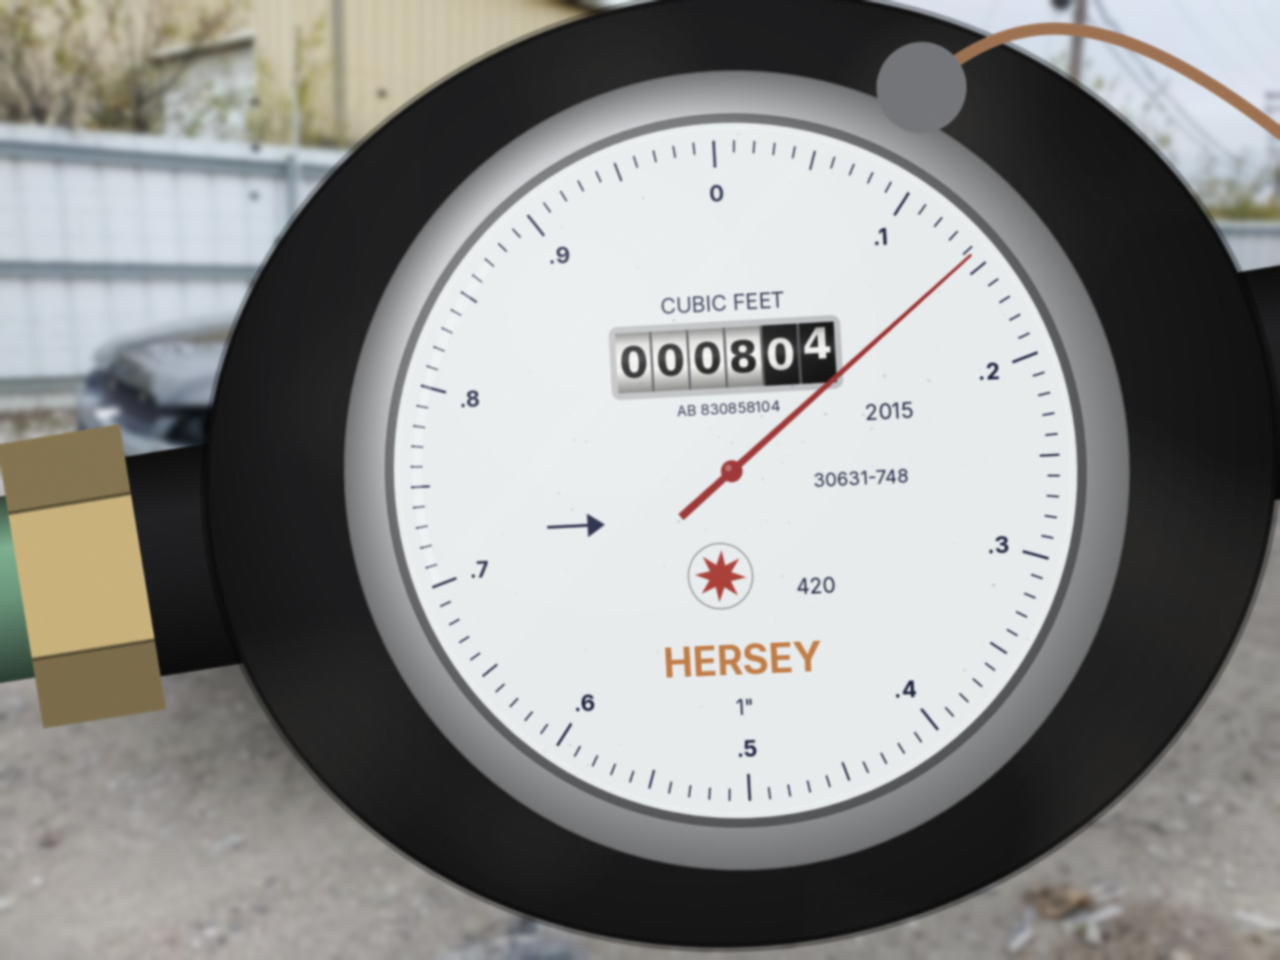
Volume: value=804.14 unit=ft³
